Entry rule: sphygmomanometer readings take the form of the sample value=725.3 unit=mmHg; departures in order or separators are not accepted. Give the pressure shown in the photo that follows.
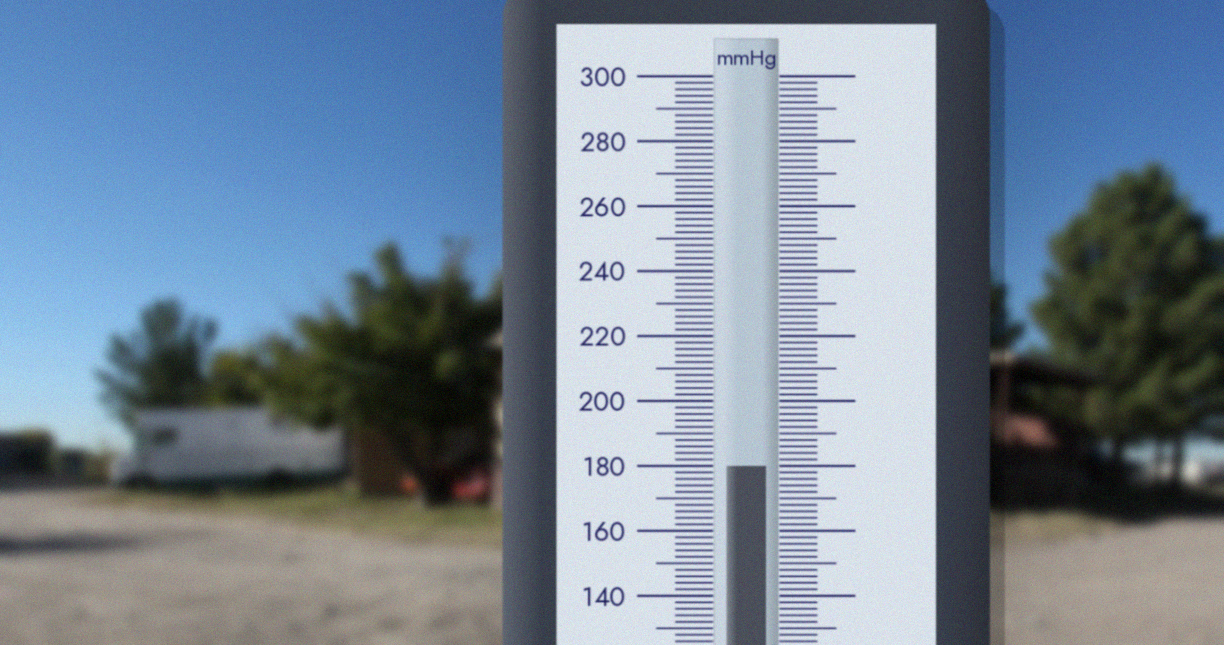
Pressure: value=180 unit=mmHg
